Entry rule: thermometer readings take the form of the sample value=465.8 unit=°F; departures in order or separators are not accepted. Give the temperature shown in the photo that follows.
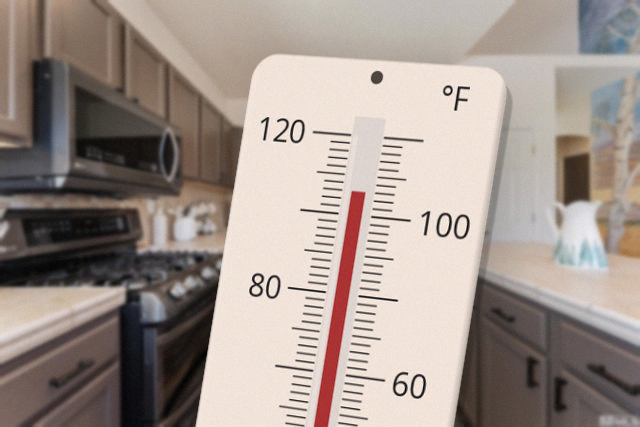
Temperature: value=106 unit=°F
